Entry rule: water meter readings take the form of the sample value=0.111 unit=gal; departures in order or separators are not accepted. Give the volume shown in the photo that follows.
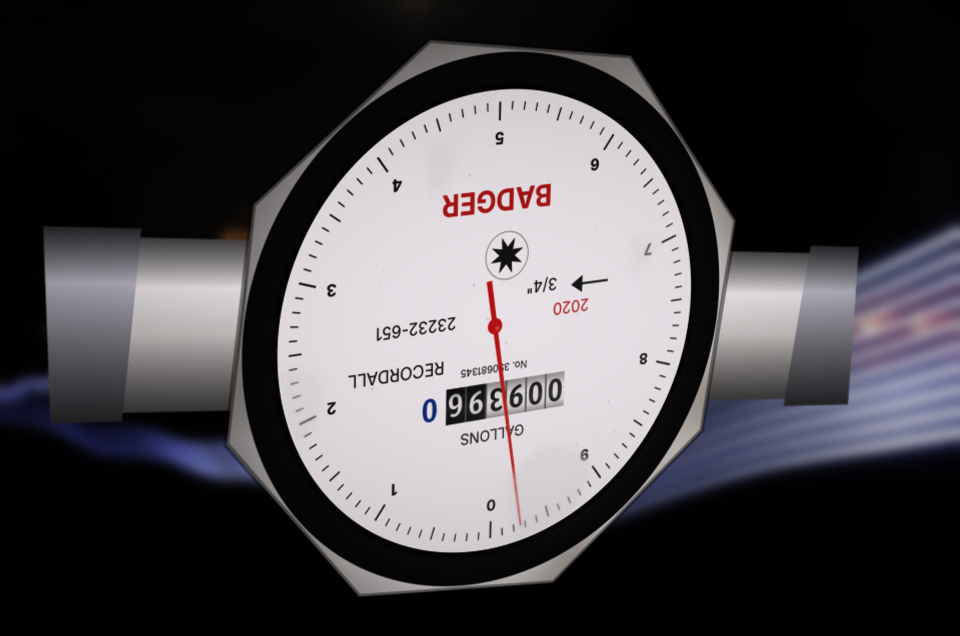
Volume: value=93959.7 unit=gal
